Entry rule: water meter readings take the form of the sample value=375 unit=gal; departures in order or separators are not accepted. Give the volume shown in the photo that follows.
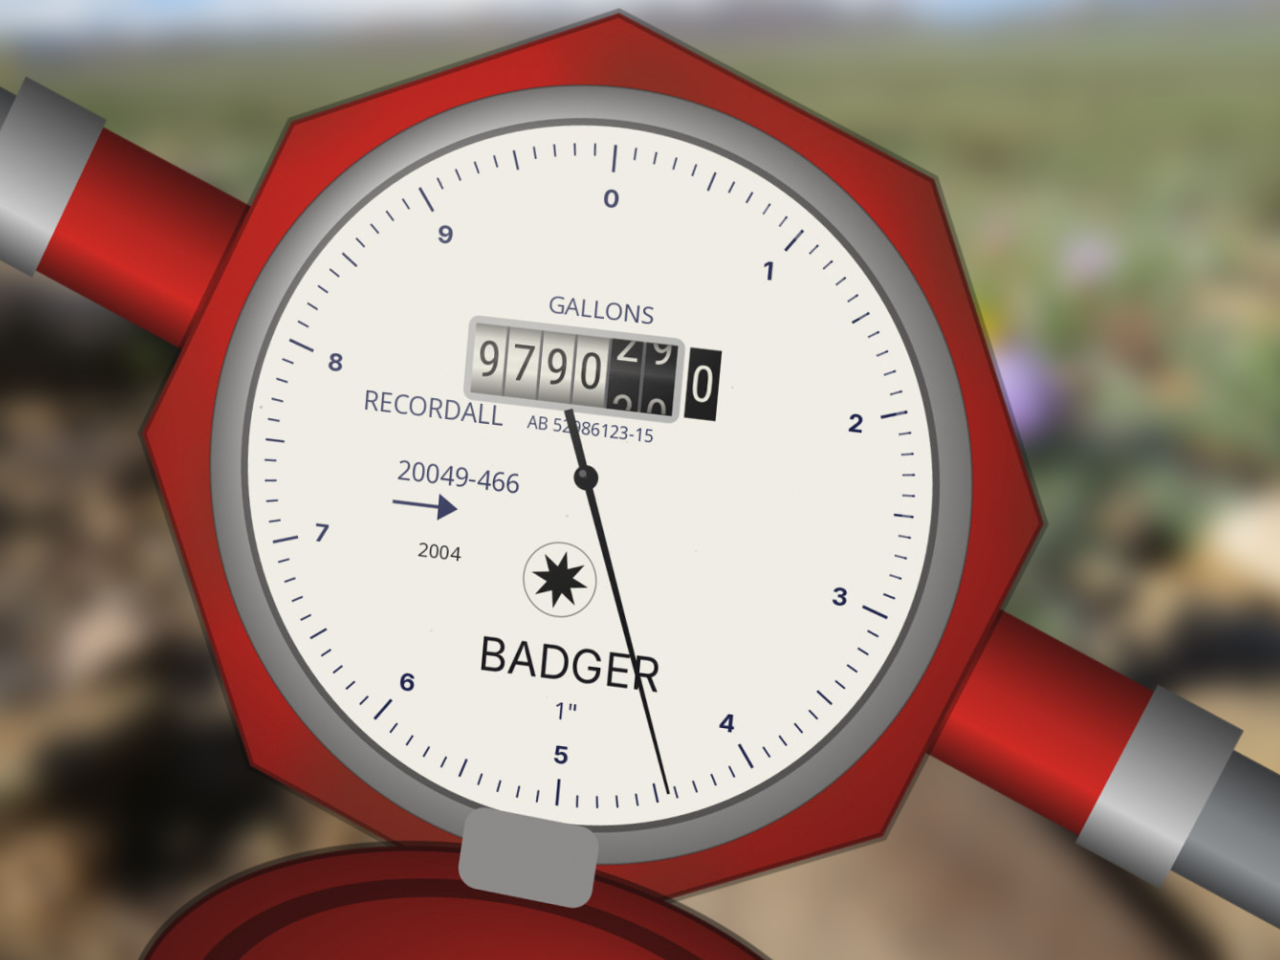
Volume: value=9790294.4 unit=gal
